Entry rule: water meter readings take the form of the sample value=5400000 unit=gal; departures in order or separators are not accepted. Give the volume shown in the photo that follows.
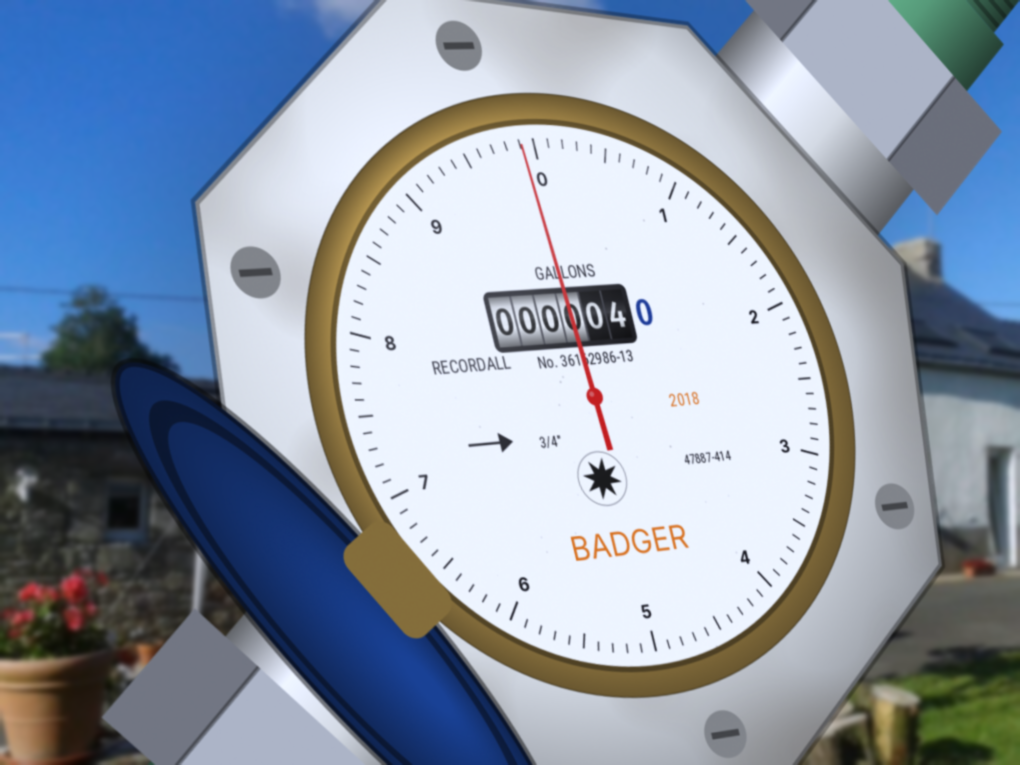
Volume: value=39.9 unit=gal
